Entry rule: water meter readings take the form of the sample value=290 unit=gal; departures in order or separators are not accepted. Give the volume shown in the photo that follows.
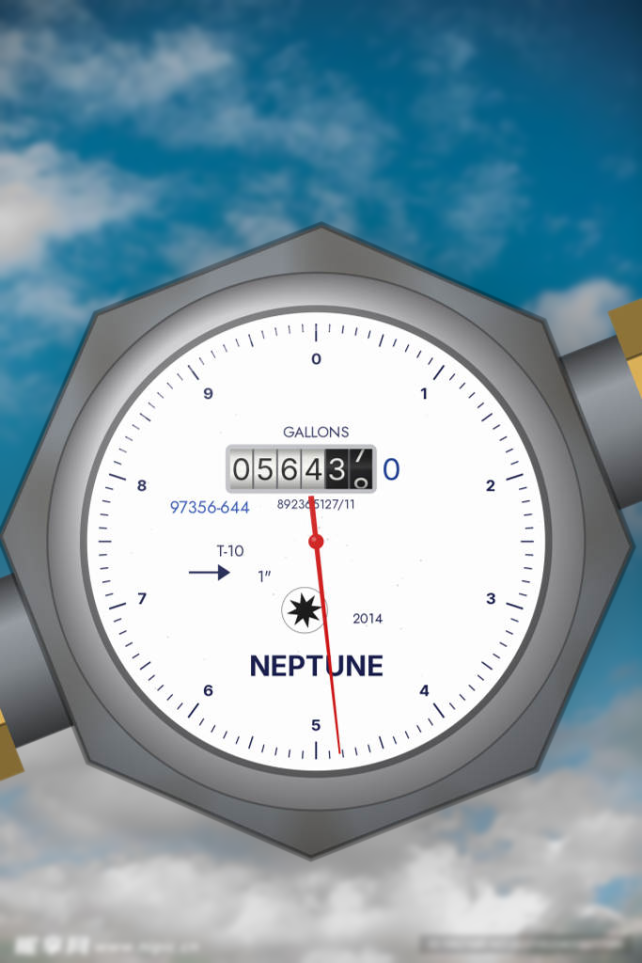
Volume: value=564374.8 unit=gal
